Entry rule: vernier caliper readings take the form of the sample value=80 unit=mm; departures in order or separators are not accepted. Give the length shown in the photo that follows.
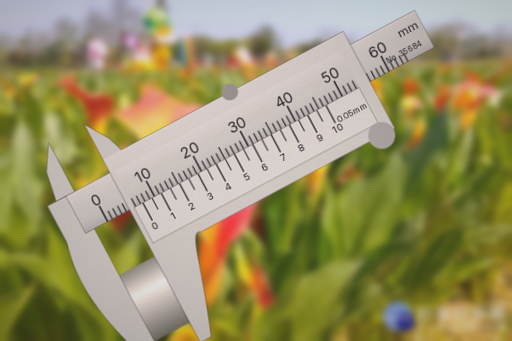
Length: value=7.5 unit=mm
